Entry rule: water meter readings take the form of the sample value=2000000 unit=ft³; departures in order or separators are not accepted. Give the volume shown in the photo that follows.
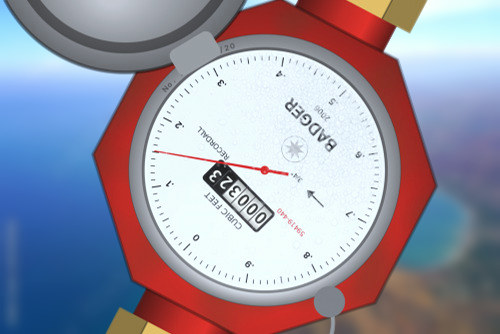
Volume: value=323.15 unit=ft³
